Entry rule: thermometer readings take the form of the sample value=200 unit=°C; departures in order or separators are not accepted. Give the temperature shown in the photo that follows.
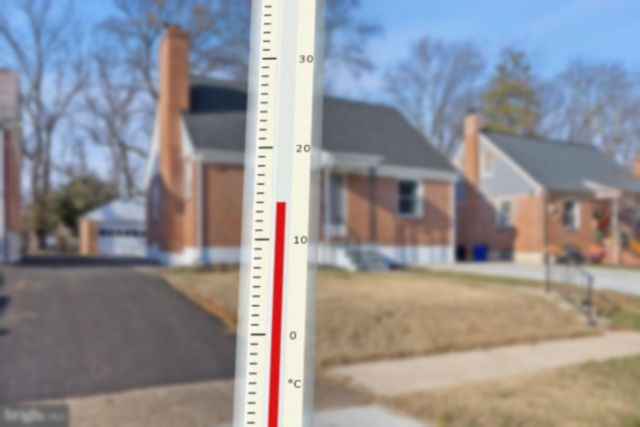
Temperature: value=14 unit=°C
